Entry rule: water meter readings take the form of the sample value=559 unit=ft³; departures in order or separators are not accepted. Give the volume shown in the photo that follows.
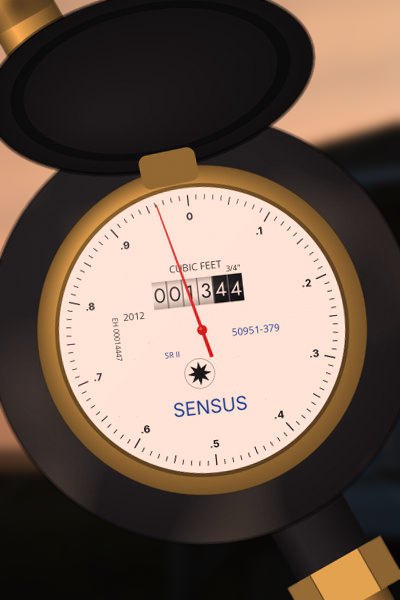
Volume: value=1343.96 unit=ft³
